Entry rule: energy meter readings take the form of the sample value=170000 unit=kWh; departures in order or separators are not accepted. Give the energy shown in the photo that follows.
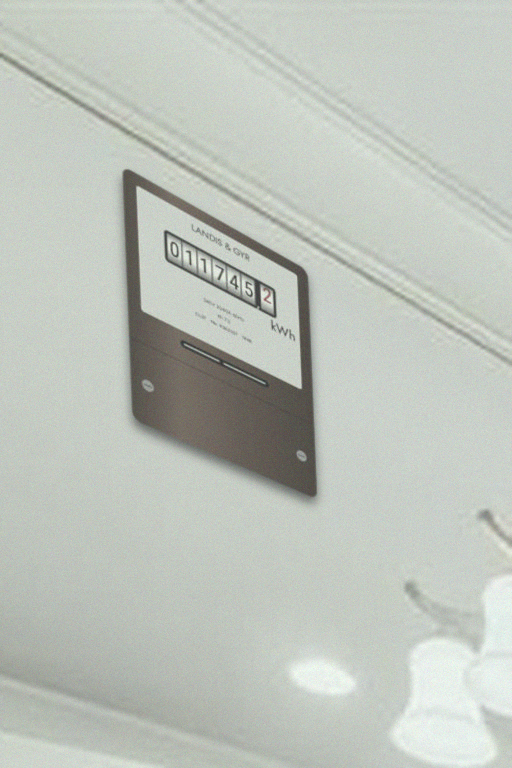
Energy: value=11745.2 unit=kWh
